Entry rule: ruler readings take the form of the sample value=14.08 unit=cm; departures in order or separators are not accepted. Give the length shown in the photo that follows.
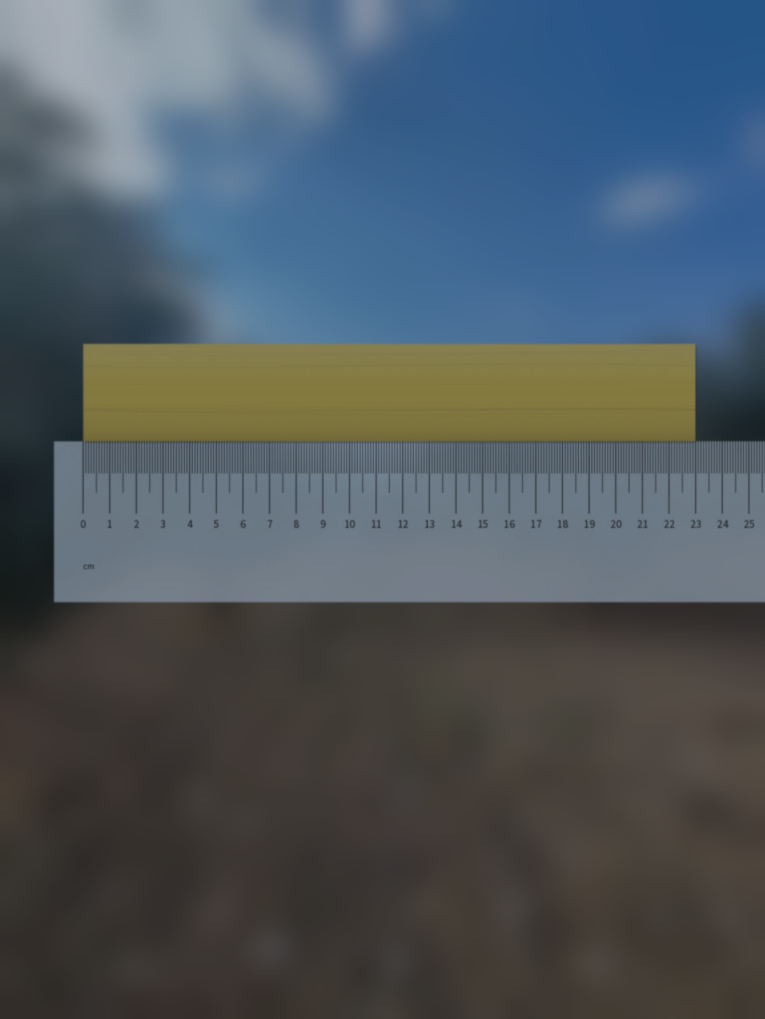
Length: value=23 unit=cm
